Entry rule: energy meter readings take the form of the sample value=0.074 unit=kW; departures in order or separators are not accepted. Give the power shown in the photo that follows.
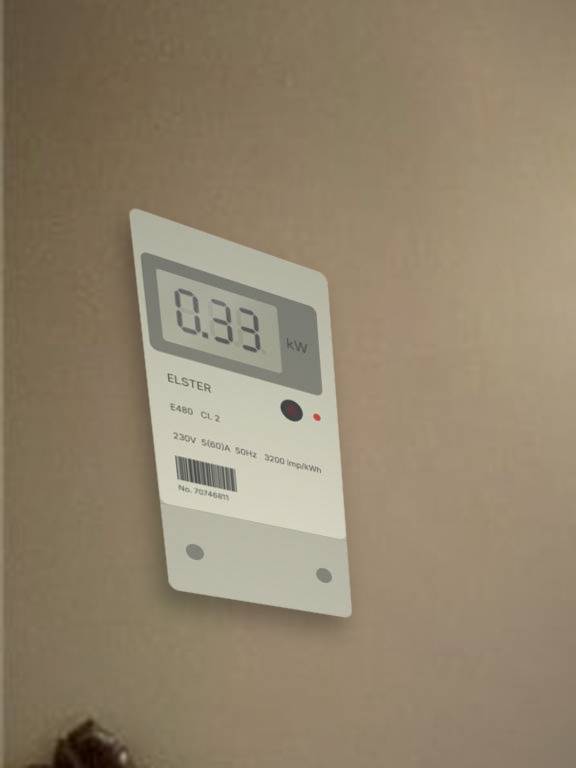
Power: value=0.33 unit=kW
